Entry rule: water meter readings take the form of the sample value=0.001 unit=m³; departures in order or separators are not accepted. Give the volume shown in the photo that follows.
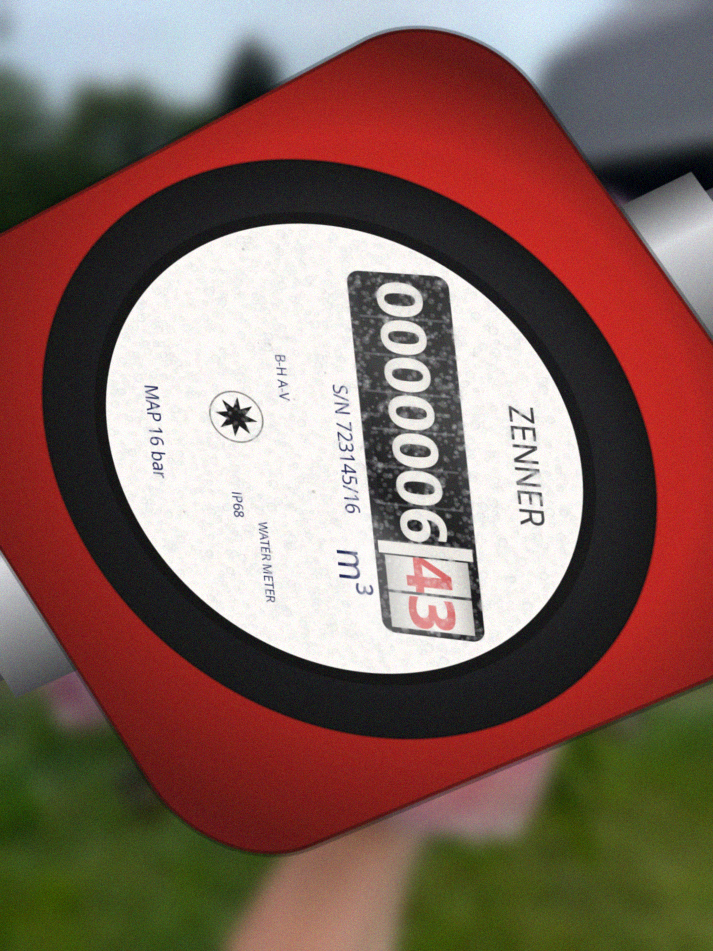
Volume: value=6.43 unit=m³
